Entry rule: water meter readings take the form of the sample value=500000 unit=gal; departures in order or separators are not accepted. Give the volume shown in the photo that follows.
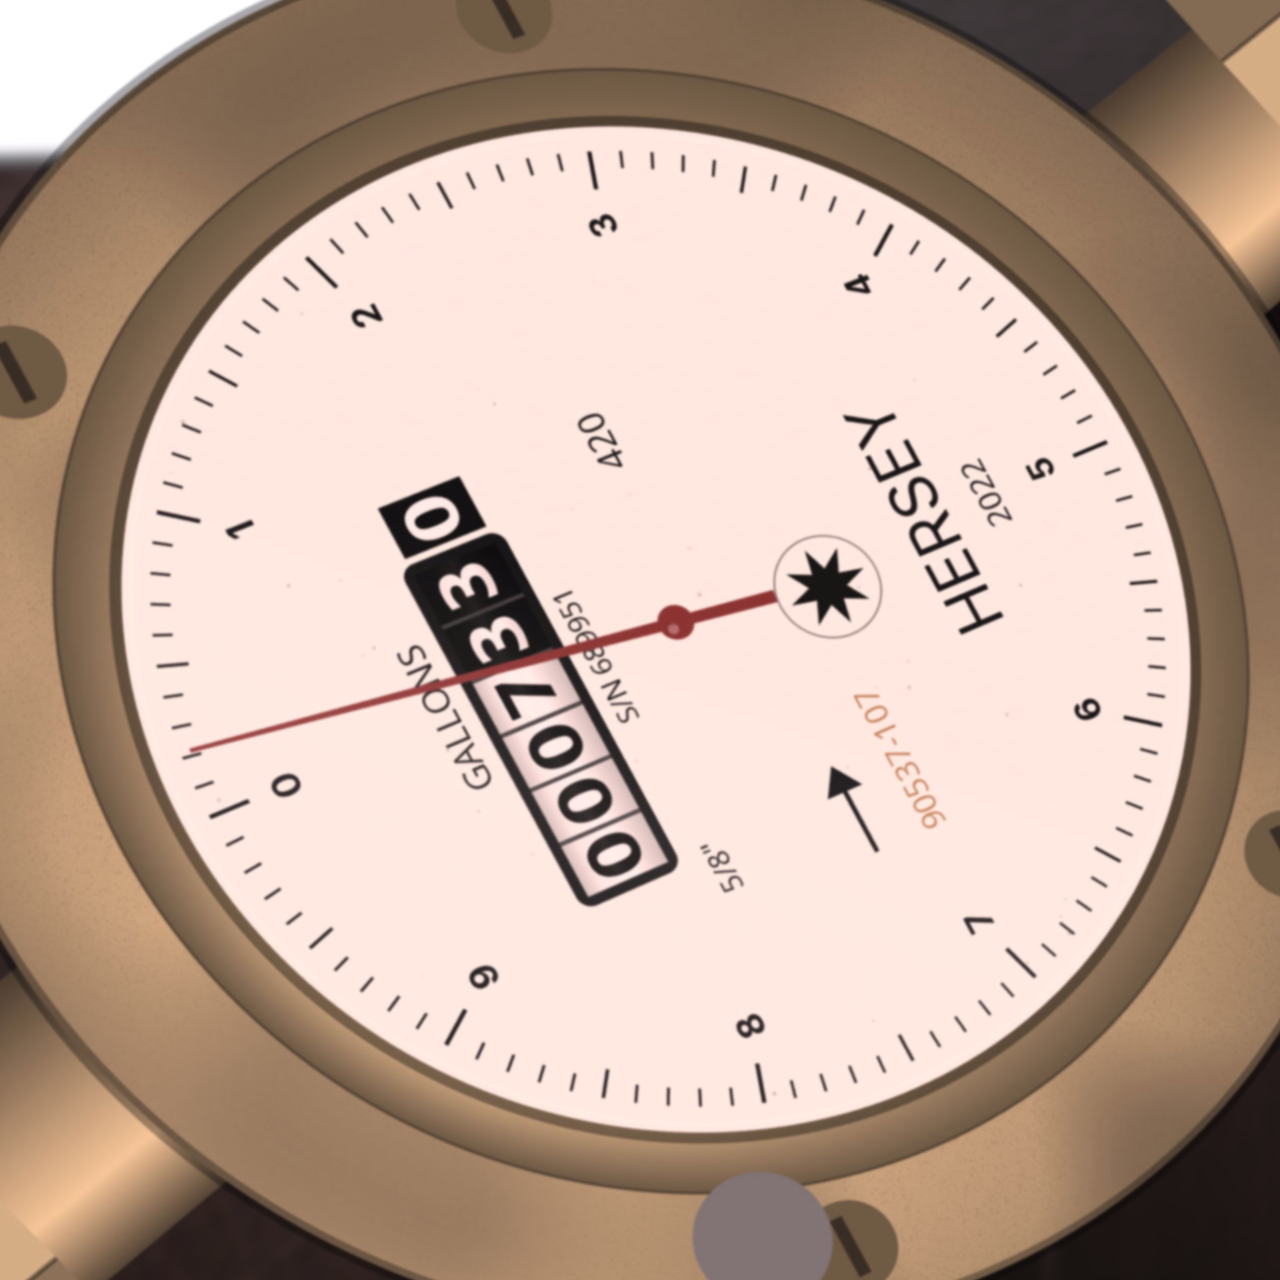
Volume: value=7330.2 unit=gal
